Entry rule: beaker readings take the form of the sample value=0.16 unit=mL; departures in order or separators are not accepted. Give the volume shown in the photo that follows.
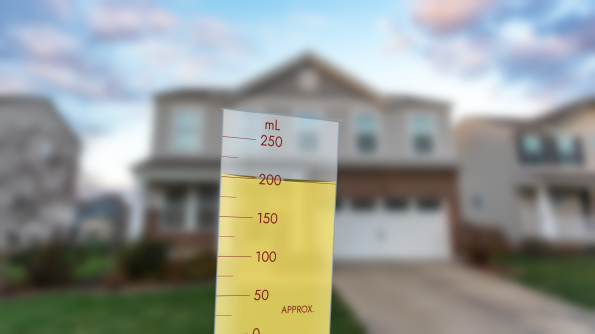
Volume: value=200 unit=mL
